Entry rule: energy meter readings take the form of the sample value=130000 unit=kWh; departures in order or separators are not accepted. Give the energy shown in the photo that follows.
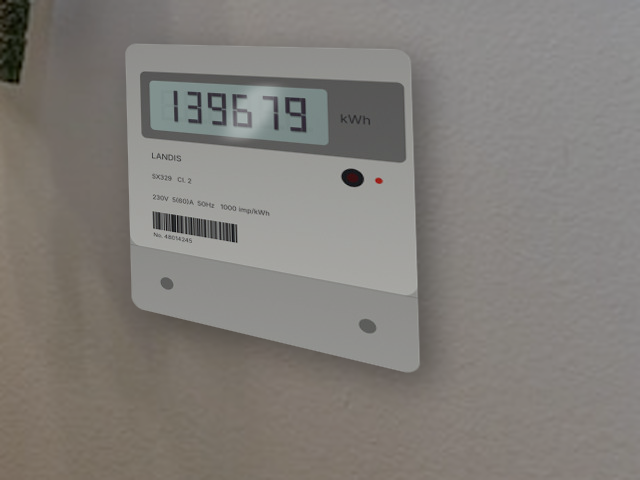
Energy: value=139679 unit=kWh
